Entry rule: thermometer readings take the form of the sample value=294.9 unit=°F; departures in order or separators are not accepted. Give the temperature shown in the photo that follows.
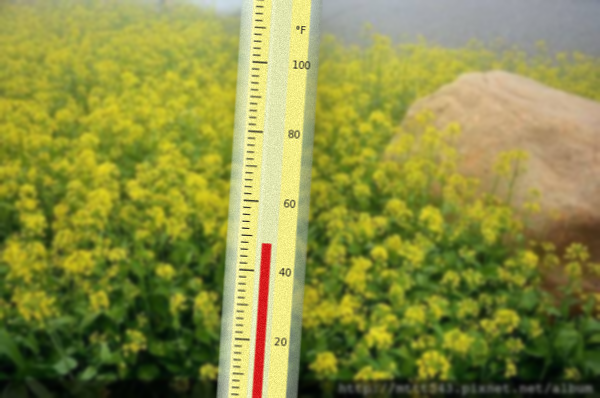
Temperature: value=48 unit=°F
